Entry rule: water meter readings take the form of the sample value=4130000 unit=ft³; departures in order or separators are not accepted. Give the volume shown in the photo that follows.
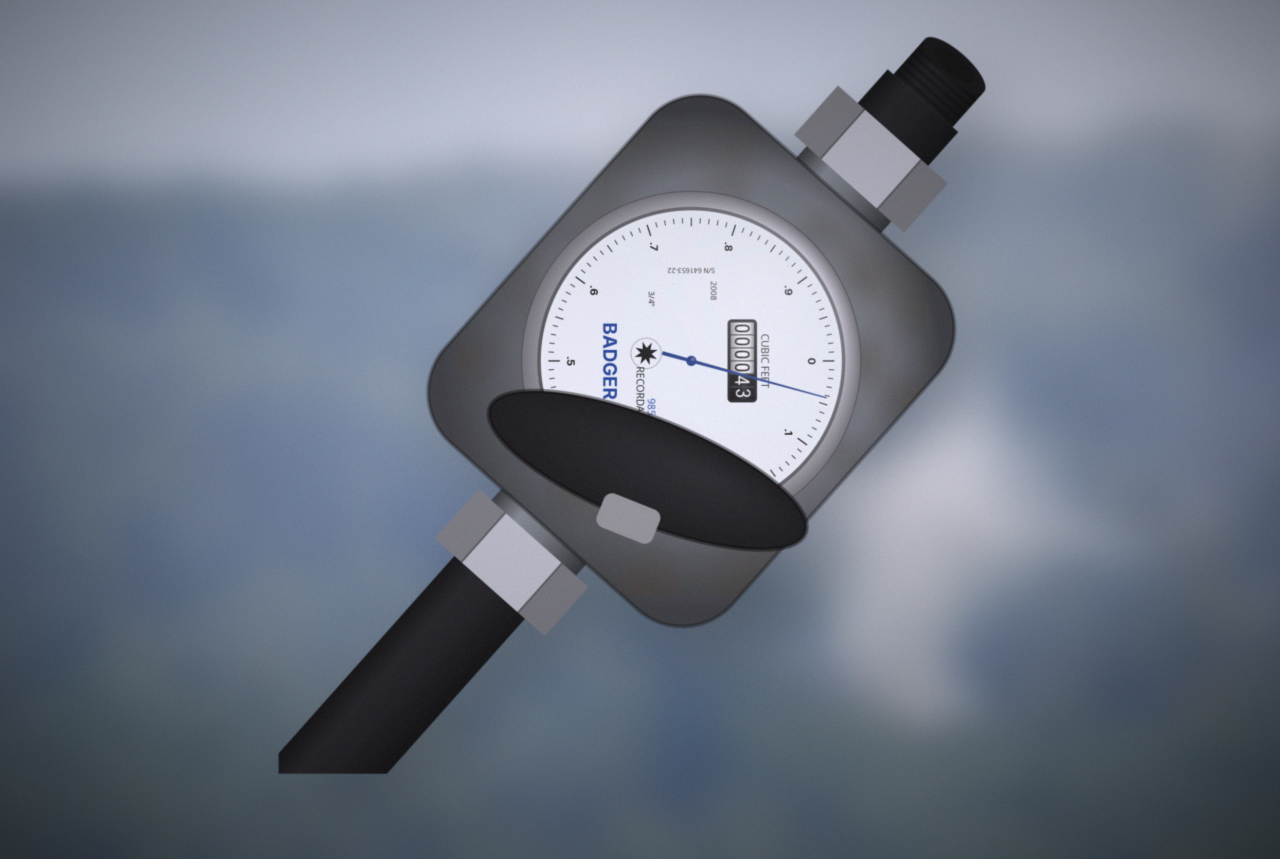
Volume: value=43.04 unit=ft³
